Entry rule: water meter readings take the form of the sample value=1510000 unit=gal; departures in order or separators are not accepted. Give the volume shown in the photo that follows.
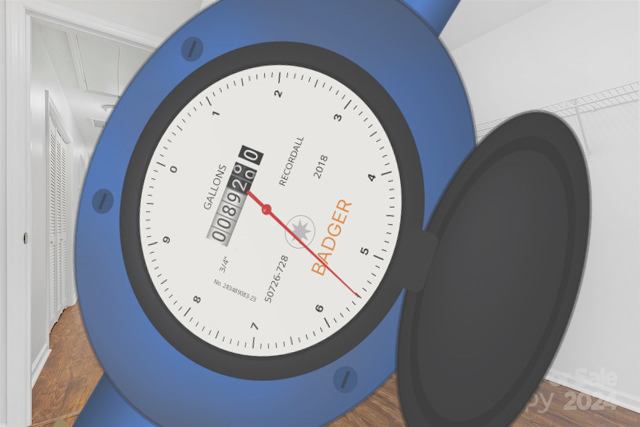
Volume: value=89285.5 unit=gal
